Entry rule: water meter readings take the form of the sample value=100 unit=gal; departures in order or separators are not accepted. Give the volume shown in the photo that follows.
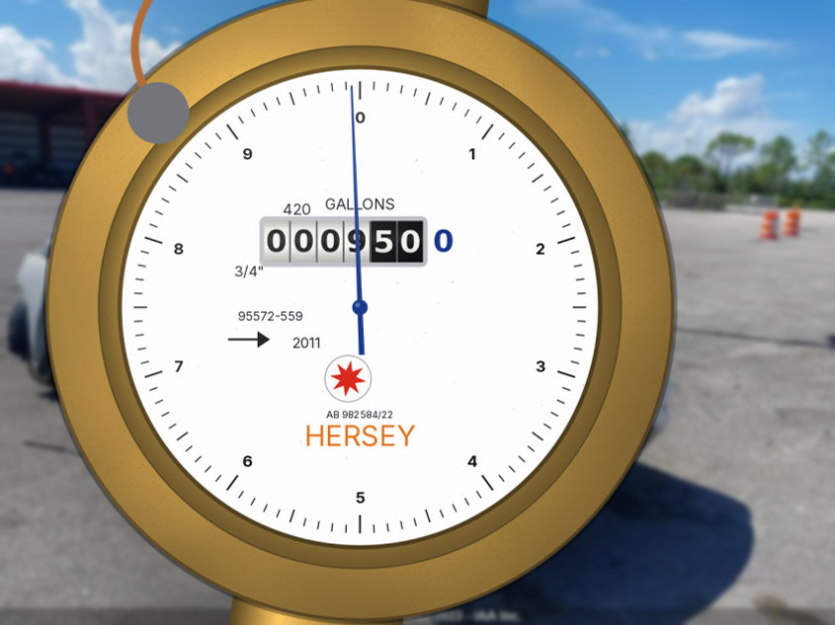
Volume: value=9499.9 unit=gal
